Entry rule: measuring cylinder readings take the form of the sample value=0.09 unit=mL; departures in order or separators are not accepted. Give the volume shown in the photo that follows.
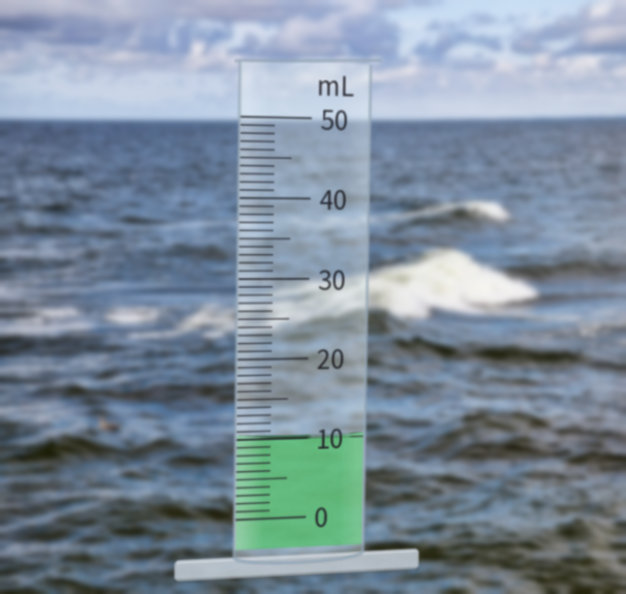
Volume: value=10 unit=mL
